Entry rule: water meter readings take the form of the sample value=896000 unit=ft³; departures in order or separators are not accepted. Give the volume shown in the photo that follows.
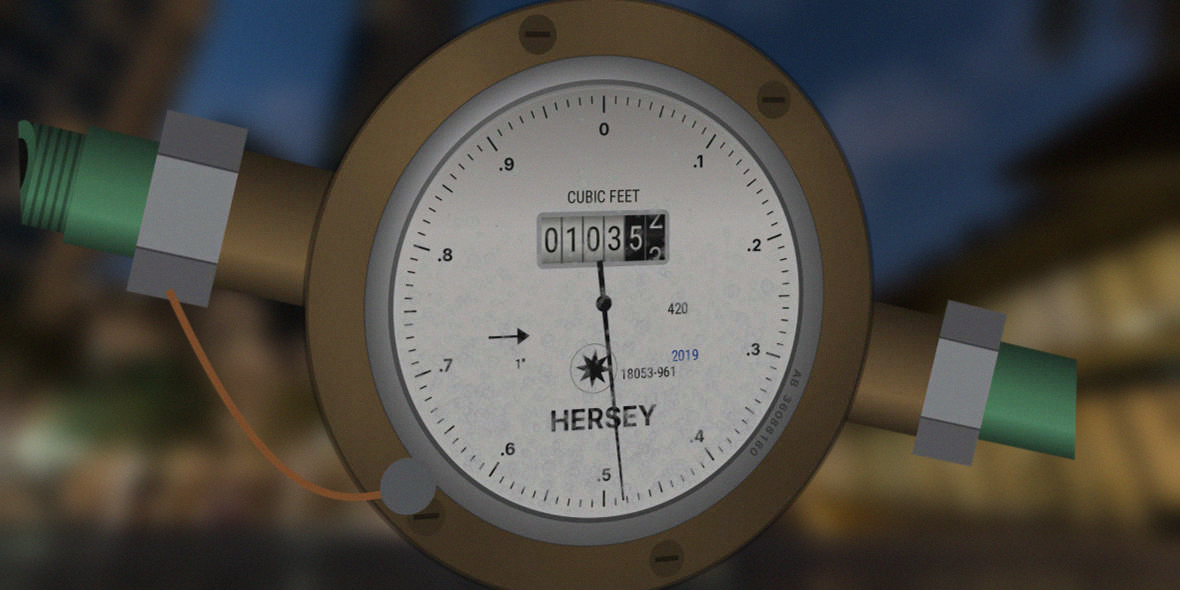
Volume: value=10352.48 unit=ft³
